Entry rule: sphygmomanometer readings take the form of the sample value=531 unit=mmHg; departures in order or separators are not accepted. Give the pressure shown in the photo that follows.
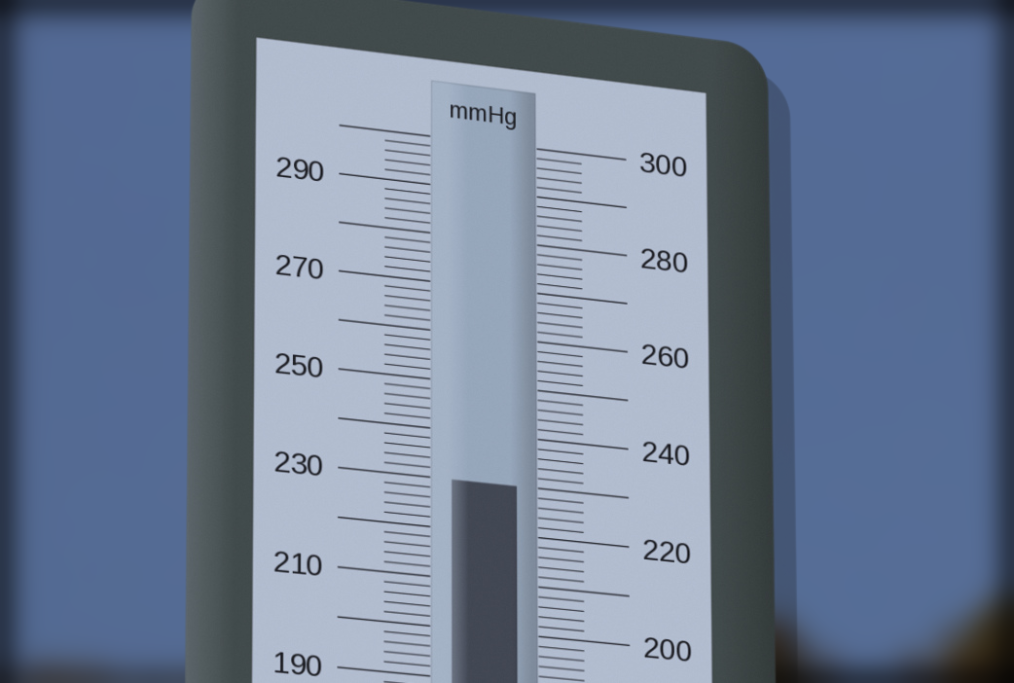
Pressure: value=230 unit=mmHg
